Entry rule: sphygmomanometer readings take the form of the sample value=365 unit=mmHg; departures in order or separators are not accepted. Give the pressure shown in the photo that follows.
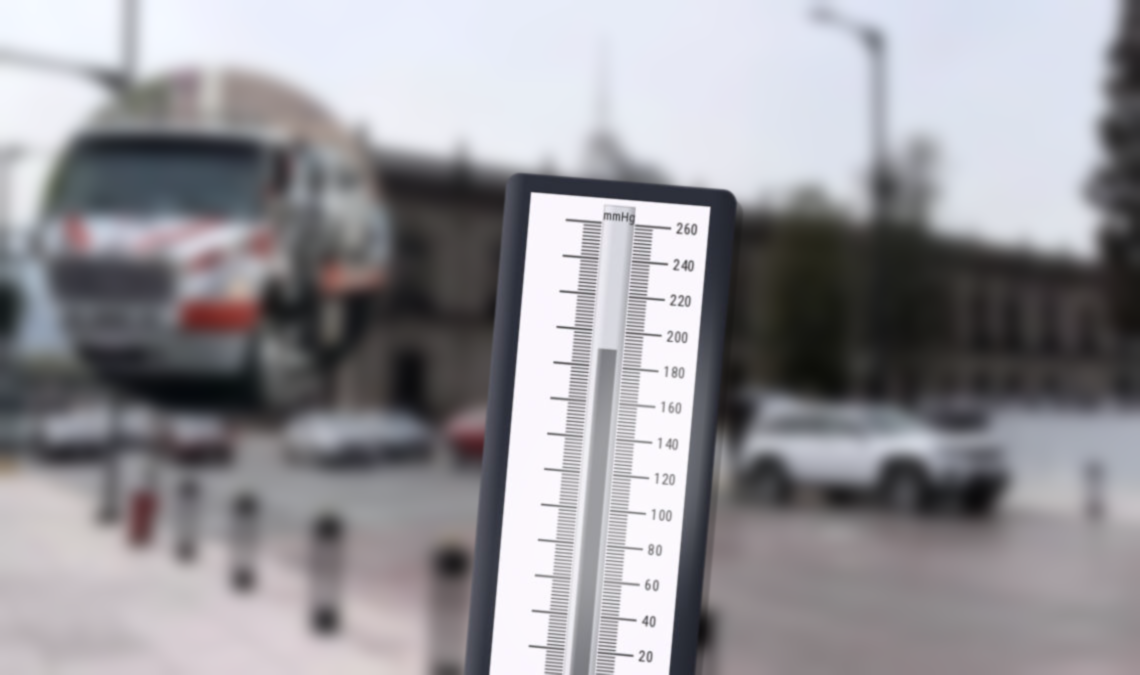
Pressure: value=190 unit=mmHg
